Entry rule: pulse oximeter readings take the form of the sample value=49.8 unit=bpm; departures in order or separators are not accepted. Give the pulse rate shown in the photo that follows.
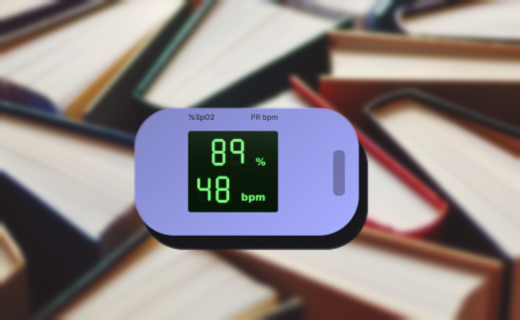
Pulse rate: value=48 unit=bpm
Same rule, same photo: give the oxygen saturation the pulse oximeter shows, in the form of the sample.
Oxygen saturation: value=89 unit=%
